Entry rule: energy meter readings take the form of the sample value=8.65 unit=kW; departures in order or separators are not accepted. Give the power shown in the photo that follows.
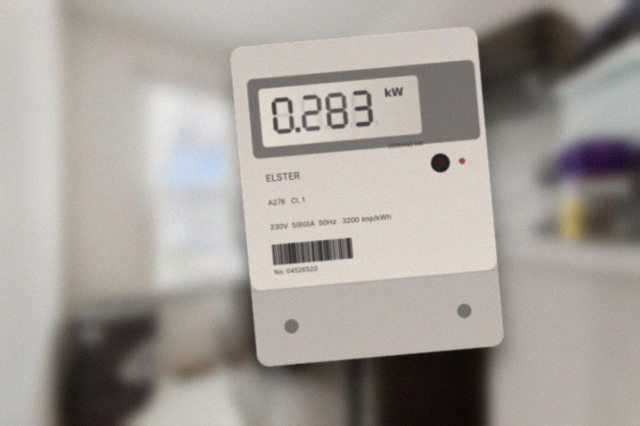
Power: value=0.283 unit=kW
